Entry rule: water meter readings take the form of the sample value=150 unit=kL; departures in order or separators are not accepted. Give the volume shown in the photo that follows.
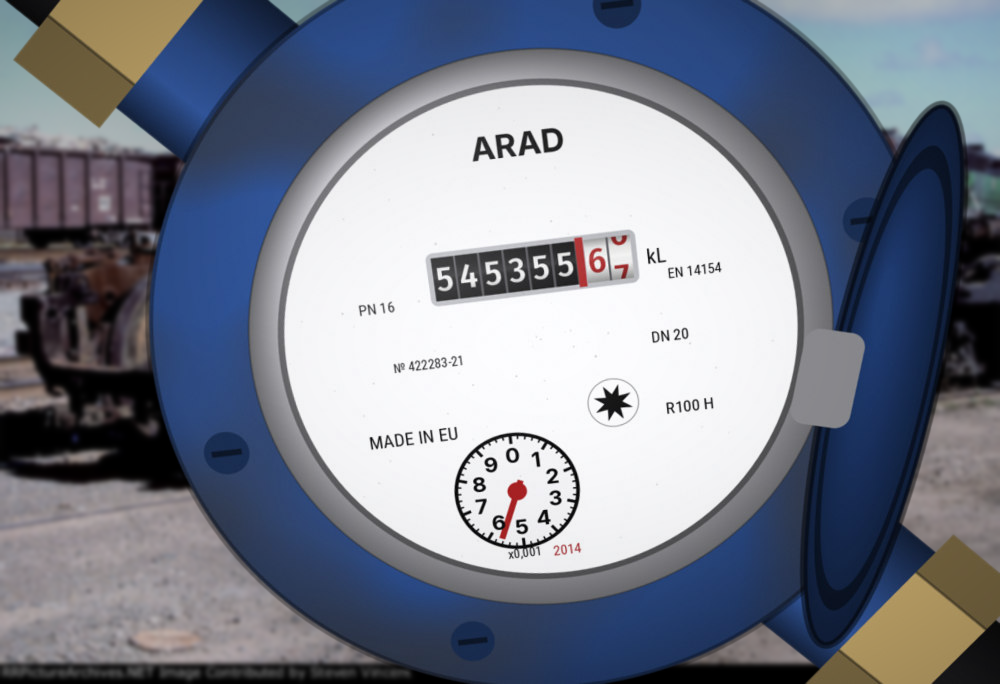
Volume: value=545355.665 unit=kL
